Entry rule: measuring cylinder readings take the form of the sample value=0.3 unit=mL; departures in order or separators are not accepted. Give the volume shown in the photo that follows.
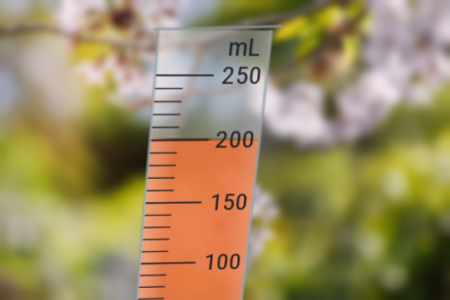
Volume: value=200 unit=mL
